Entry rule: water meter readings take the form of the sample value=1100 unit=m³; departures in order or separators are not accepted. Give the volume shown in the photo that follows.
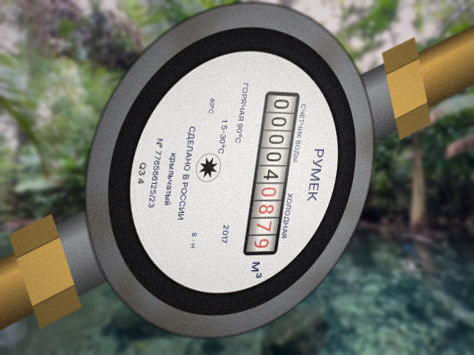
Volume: value=4.0879 unit=m³
